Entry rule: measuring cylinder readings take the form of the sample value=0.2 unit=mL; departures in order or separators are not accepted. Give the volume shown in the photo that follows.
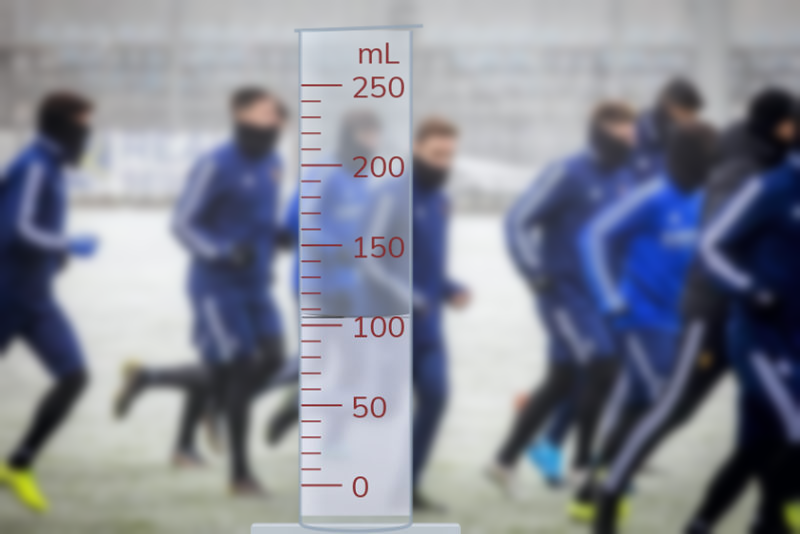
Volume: value=105 unit=mL
